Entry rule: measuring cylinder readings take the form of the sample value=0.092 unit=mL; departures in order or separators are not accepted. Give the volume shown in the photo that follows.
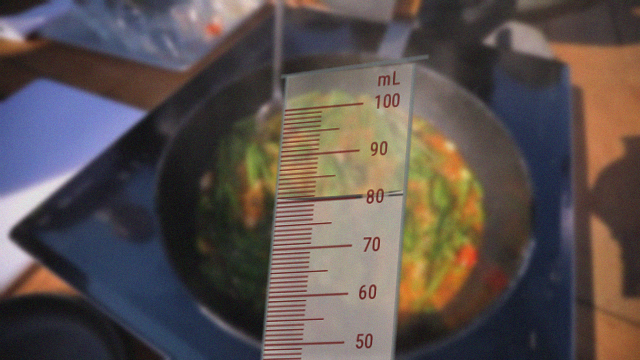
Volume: value=80 unit=mL
